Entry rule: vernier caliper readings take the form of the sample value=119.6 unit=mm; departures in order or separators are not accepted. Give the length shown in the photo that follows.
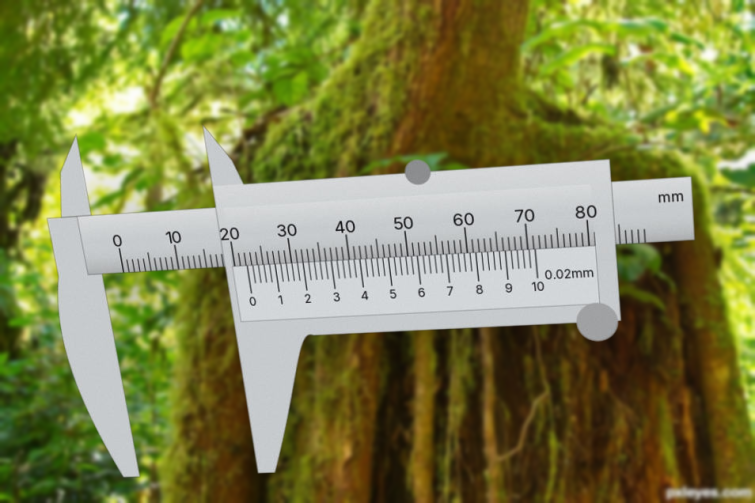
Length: value=22.2 unit=mm
